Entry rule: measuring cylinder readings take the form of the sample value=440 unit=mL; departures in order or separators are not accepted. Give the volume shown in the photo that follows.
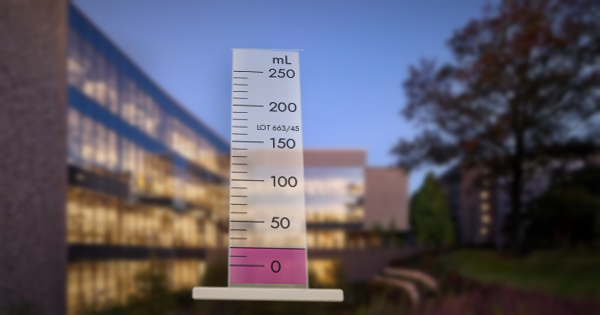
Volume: value=20 unit=mL
